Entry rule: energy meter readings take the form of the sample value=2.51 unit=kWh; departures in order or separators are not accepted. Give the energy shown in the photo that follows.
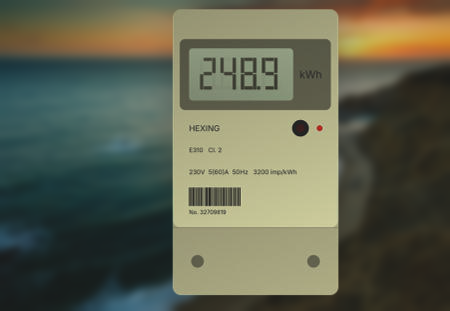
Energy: value=248.9 unit=kWh
